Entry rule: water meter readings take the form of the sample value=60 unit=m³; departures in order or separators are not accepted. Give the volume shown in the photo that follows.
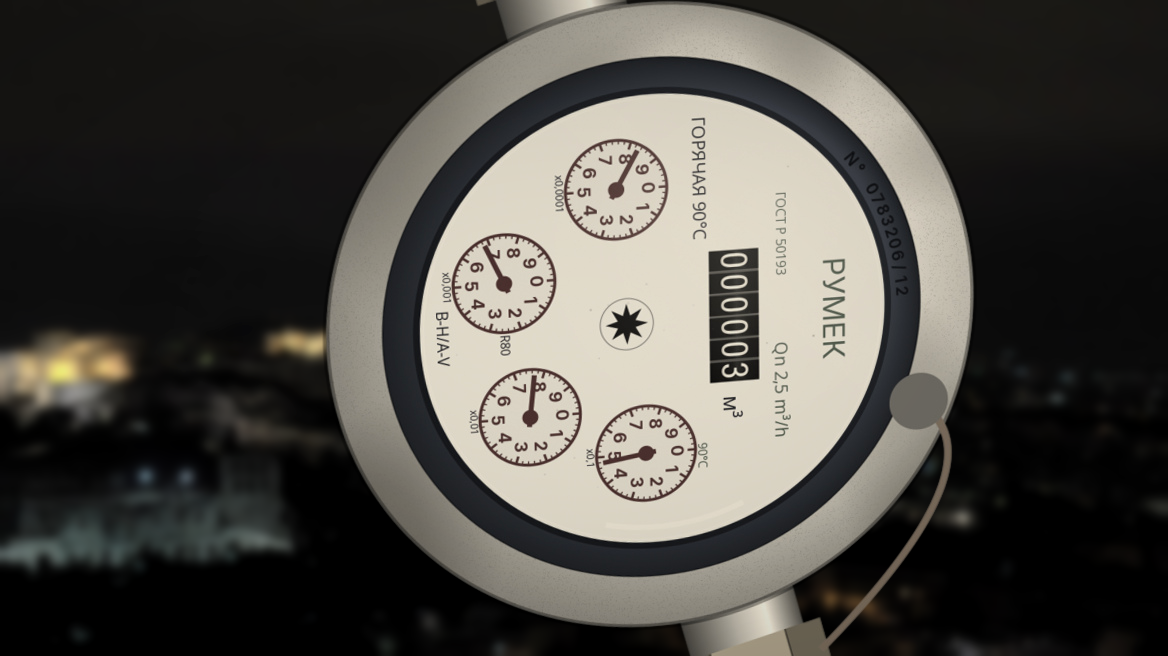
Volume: value=3.4768 unit=m³
